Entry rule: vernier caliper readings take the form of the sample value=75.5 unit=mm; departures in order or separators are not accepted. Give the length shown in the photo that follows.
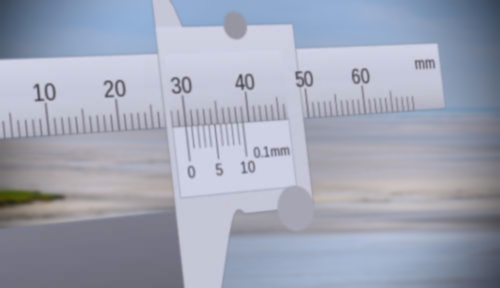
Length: value=30.0 unit=mm
